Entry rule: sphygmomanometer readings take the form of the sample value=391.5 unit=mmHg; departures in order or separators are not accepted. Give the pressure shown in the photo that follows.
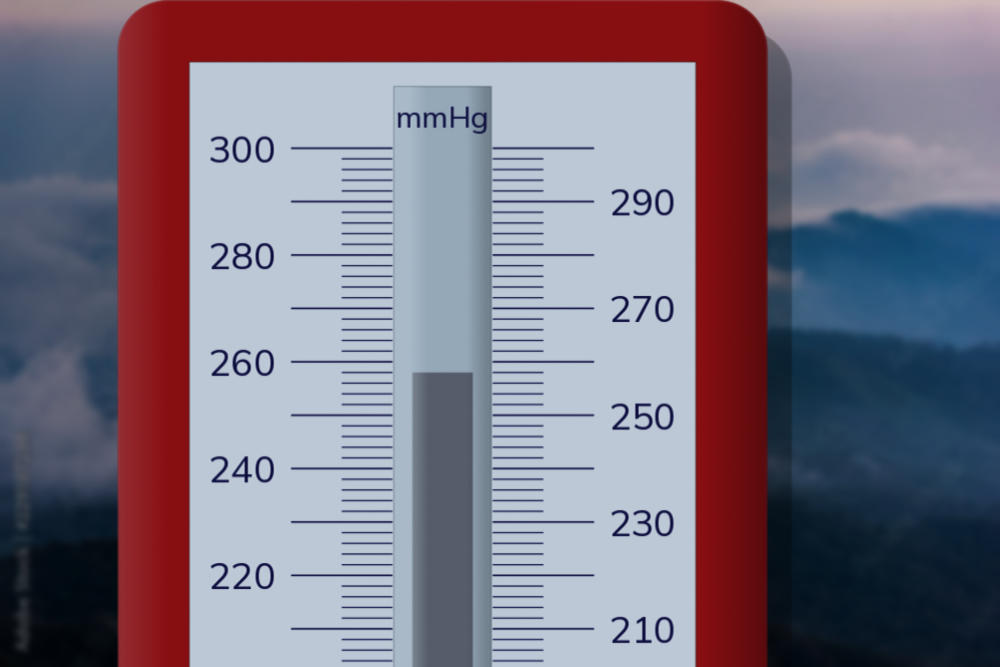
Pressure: value=258 unit=mmHg
